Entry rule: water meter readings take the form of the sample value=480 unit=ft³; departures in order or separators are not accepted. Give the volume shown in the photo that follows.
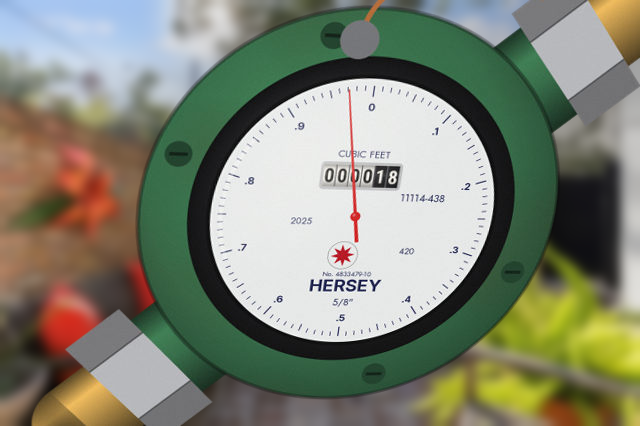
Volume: value=17.97 unit=ft³
